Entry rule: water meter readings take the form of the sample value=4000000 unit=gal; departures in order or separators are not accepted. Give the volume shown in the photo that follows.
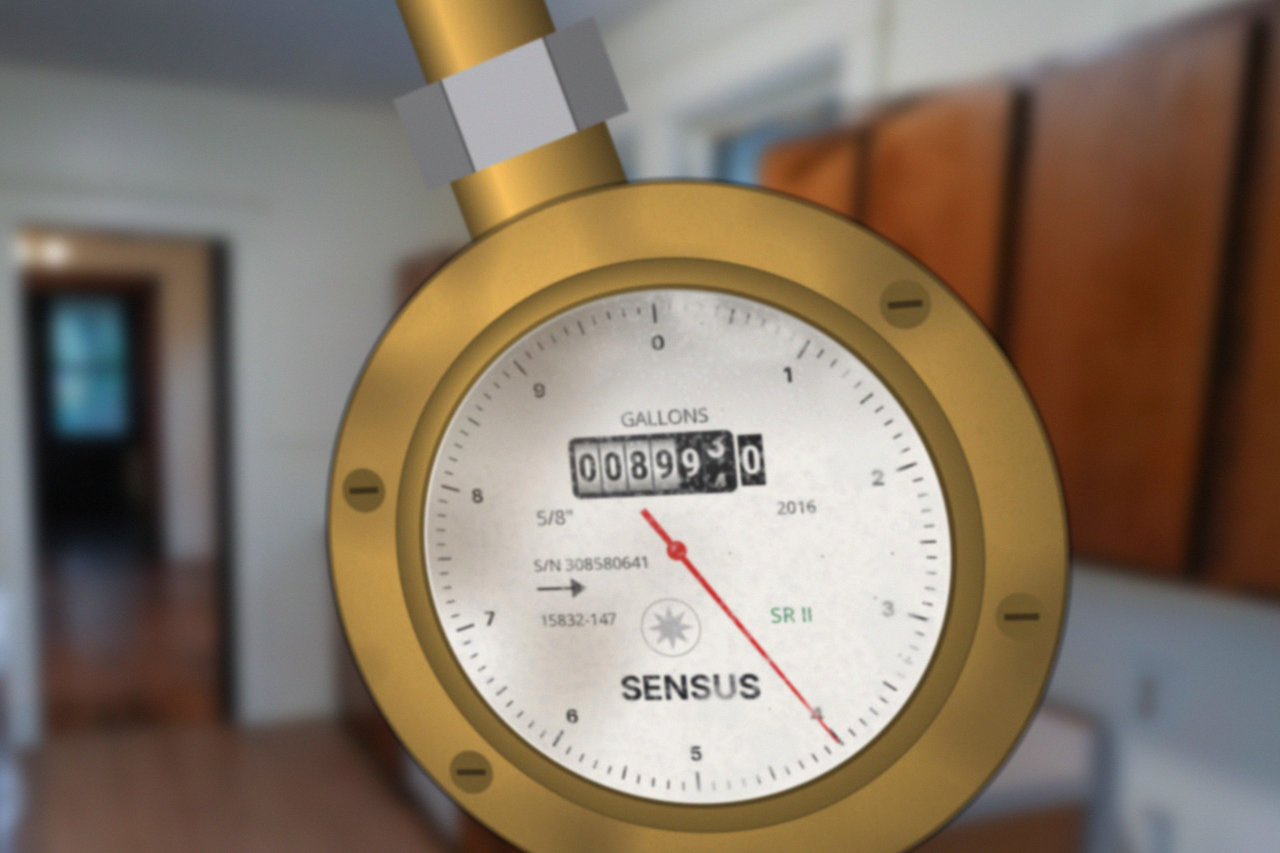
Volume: value=89934.0 unit=gal
